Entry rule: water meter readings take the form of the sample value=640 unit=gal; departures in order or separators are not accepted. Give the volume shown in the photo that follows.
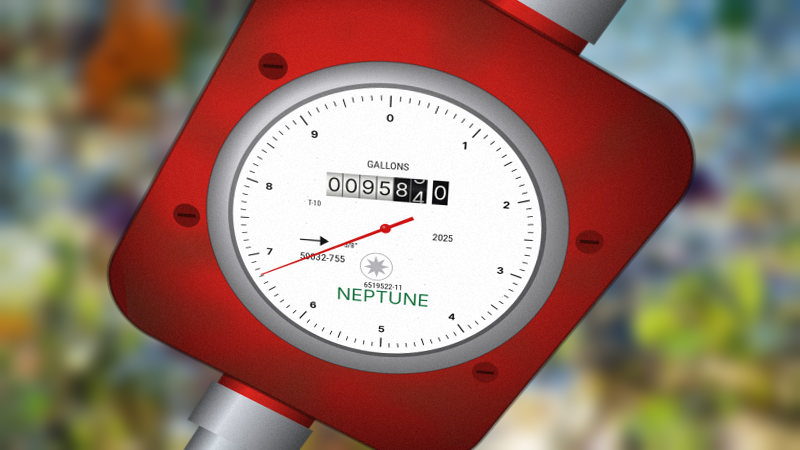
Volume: value=95836.7 unit=gal
